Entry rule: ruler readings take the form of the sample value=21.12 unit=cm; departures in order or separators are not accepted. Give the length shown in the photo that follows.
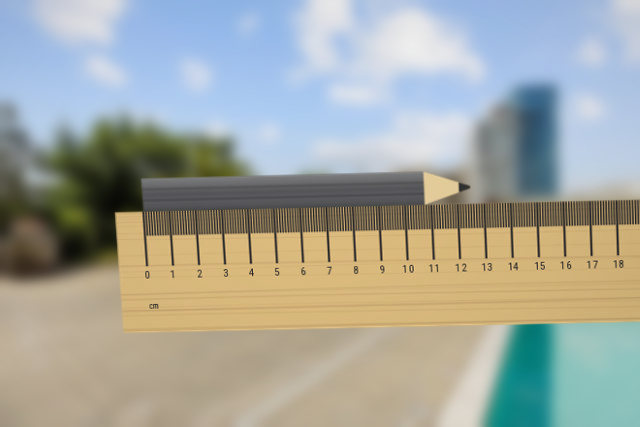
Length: value=12.5 unit=cm
